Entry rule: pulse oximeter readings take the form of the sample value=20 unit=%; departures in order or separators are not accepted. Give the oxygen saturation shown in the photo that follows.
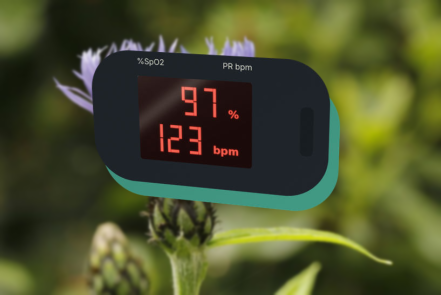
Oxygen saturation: value=97 unit=%
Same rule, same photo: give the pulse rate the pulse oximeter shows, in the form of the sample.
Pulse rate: value=123 unit=bpm
